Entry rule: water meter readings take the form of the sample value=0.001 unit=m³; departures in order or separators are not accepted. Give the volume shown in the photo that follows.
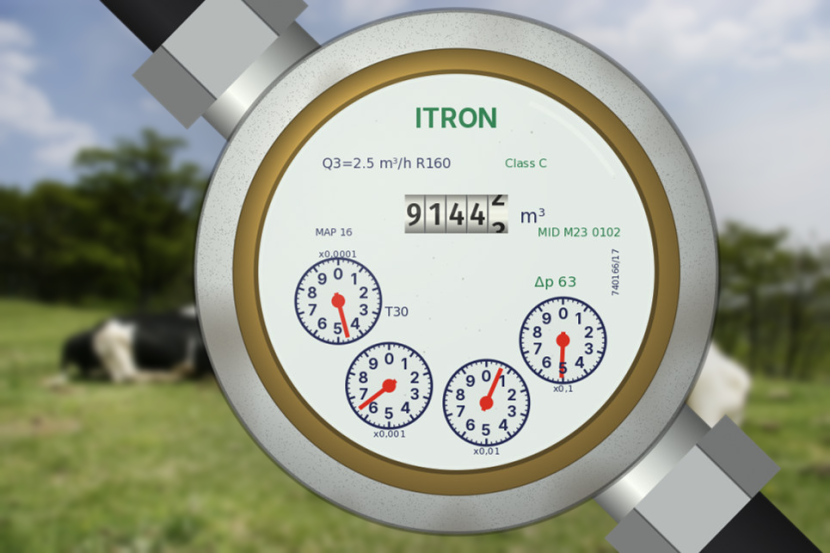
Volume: value=91442.5064 unit=m³
